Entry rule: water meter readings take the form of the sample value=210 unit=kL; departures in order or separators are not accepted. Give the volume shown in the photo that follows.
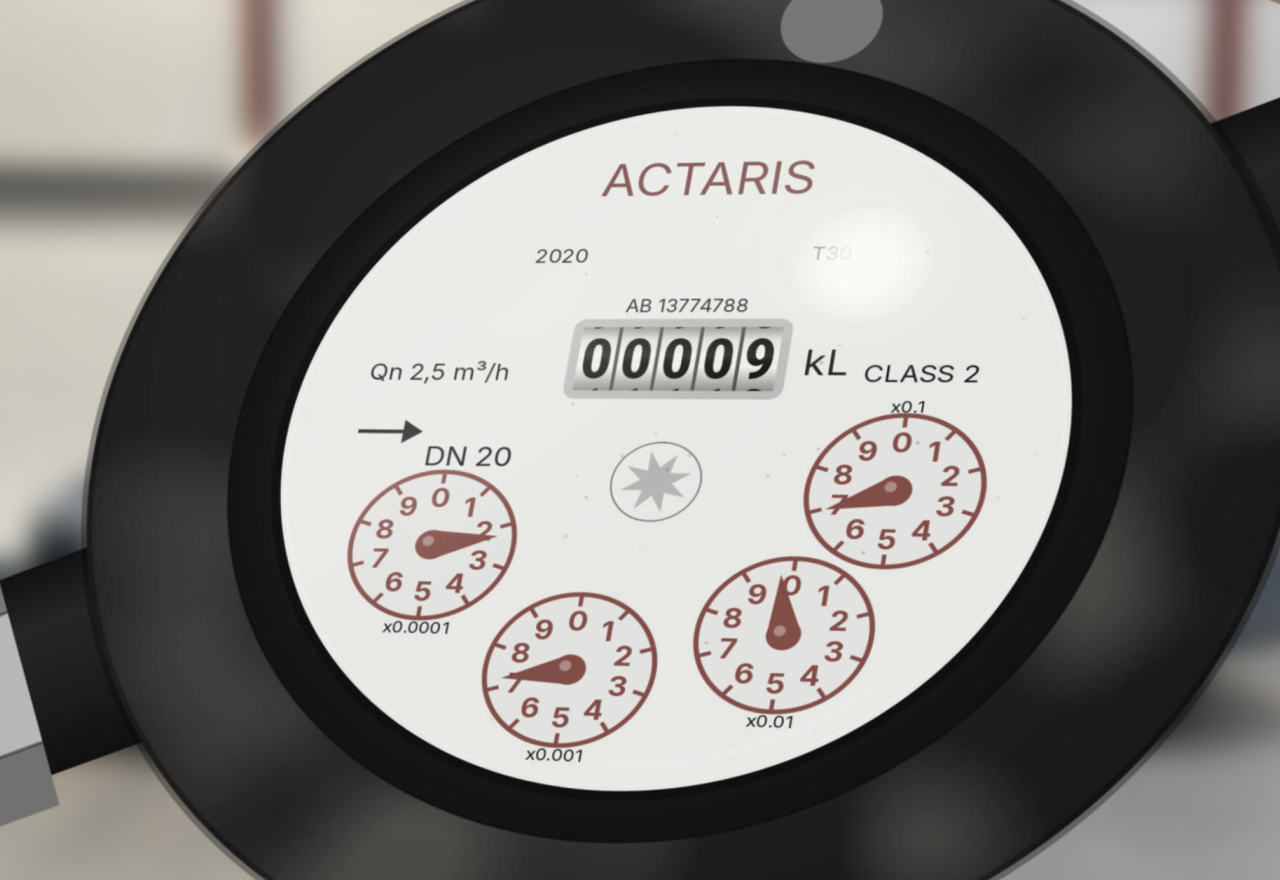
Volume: value=9.6972 unit=kL
